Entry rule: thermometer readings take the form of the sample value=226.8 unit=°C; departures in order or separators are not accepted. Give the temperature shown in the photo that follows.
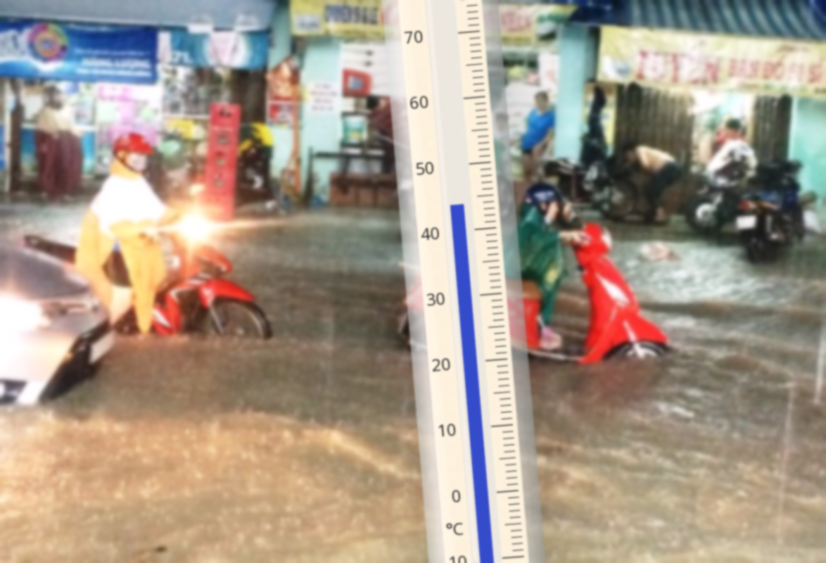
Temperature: value=44 unit=°C
